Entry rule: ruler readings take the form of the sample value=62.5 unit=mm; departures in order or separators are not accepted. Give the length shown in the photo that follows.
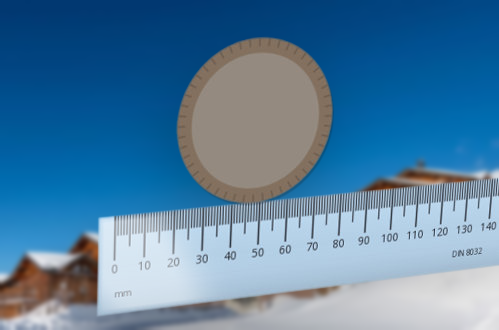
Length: value=55 unit=mm
